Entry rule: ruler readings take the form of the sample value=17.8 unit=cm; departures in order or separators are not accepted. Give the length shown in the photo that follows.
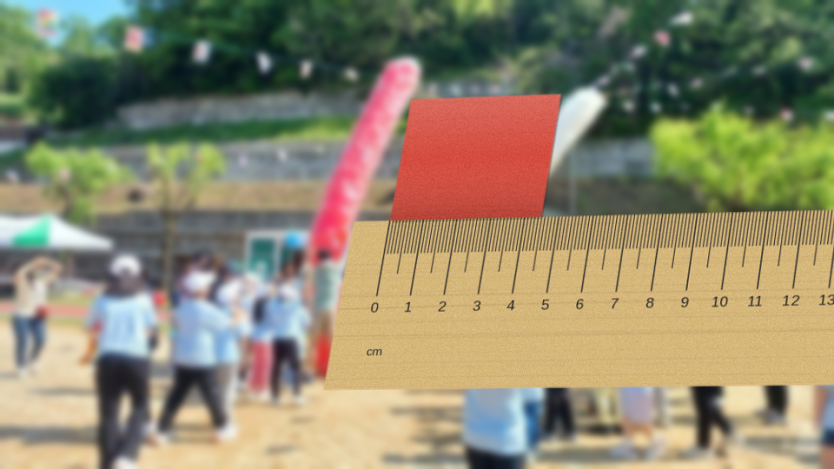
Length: value=4.5 unit=cm
